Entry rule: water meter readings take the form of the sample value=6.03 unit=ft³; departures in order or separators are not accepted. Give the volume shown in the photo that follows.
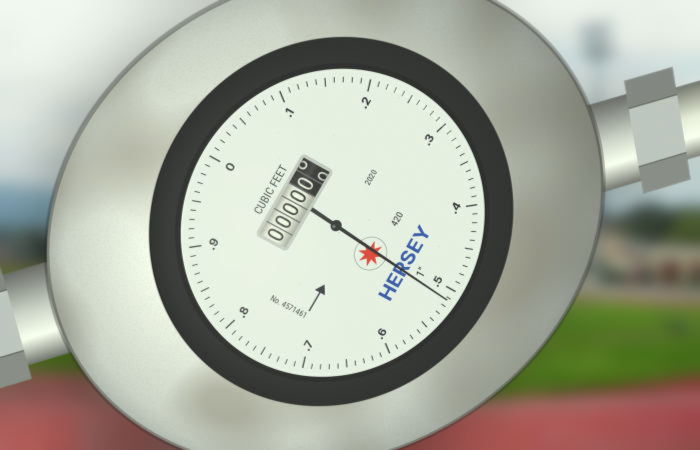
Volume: value=8.51 unit=ft³
